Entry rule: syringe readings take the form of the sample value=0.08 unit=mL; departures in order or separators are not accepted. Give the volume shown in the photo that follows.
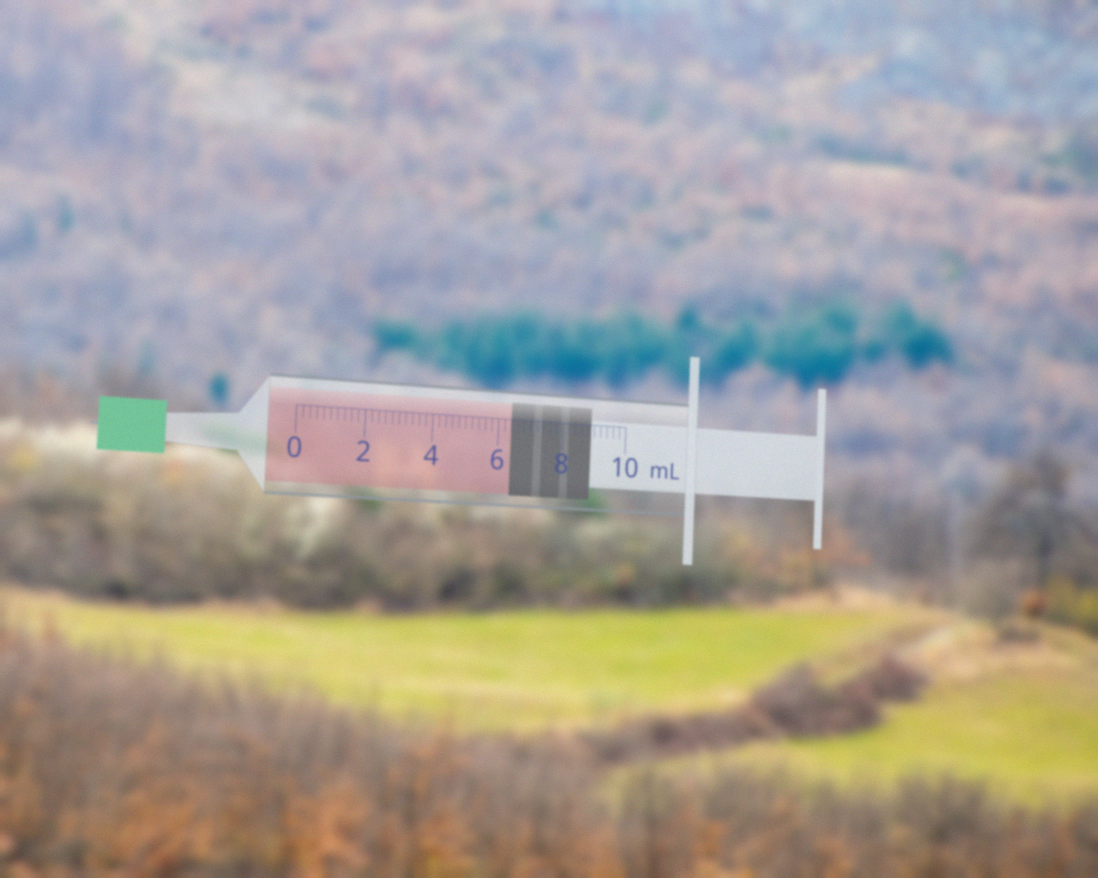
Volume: value=6.4 unit=mL
